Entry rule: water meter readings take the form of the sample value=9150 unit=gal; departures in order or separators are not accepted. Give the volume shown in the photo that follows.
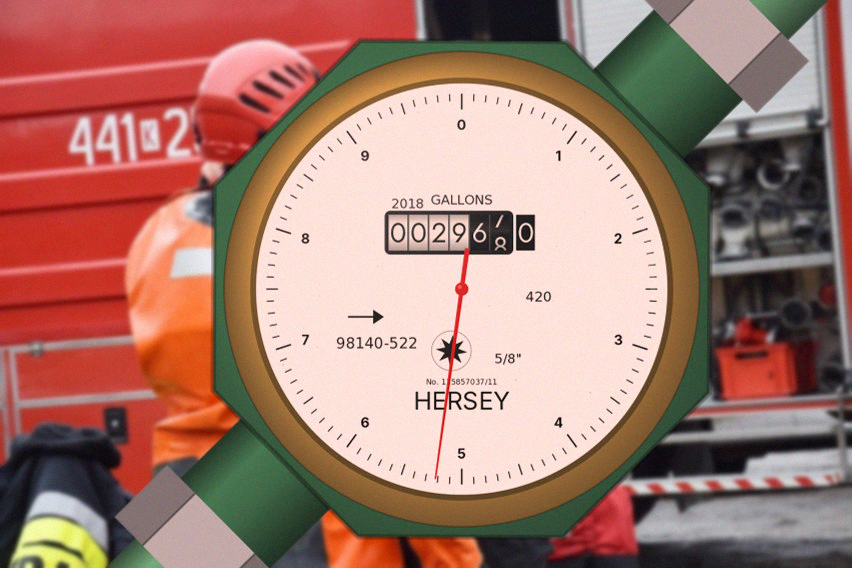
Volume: value=29675.2 unit=gal
